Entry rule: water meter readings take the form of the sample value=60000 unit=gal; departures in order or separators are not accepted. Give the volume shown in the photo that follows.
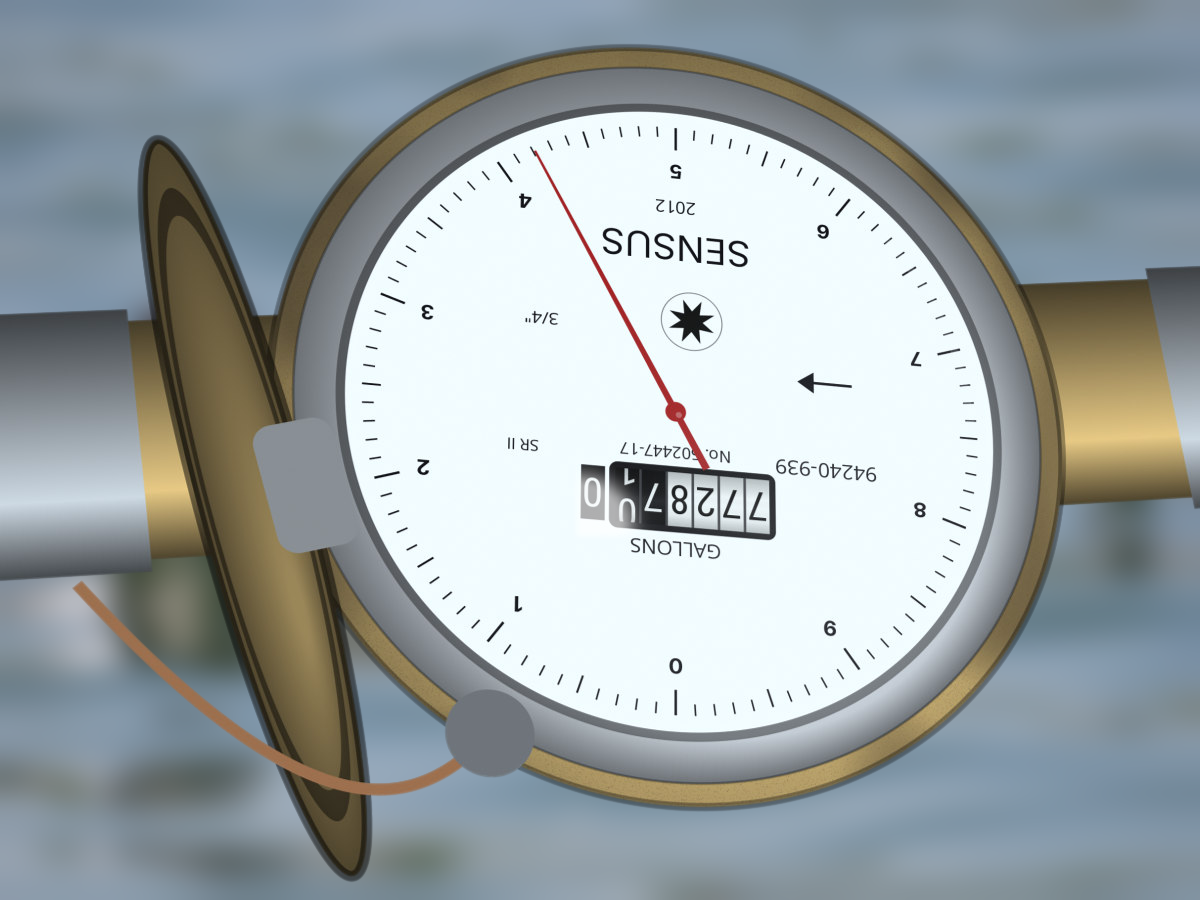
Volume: value=7728704.2 unit=gal
